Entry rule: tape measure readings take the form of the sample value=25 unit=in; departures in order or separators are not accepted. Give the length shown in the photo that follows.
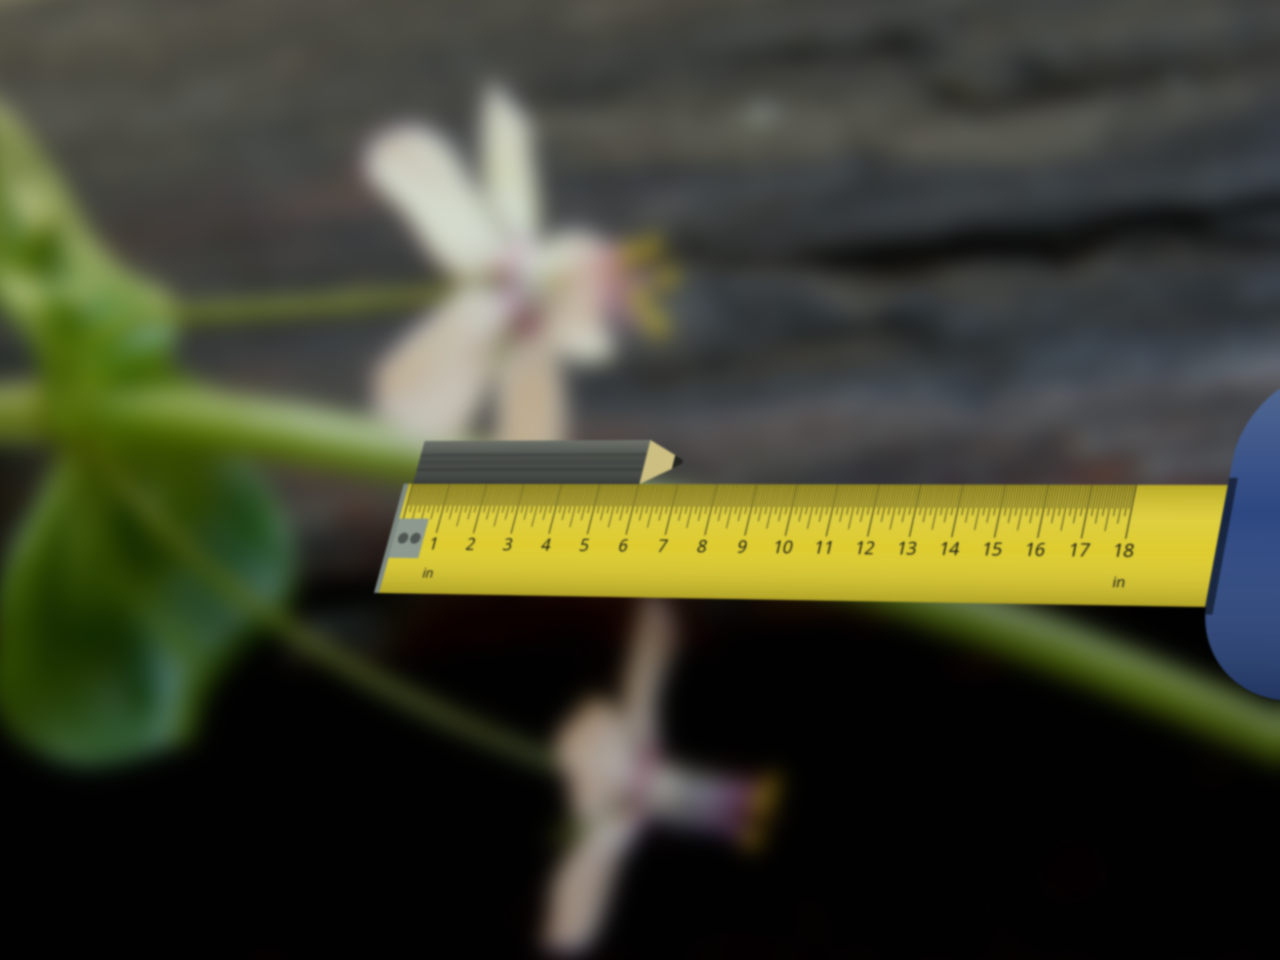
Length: value=7 unit=in
